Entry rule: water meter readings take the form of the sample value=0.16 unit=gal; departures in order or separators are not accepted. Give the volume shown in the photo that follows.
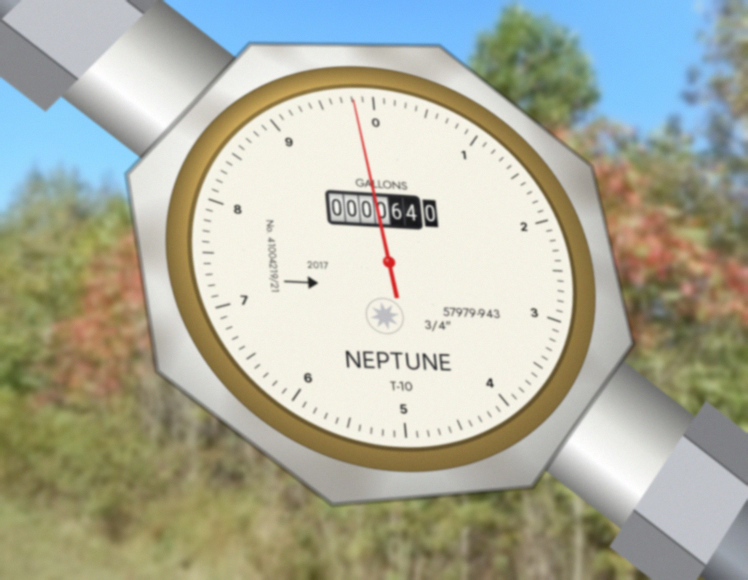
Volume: value=639.8 unit=gal
